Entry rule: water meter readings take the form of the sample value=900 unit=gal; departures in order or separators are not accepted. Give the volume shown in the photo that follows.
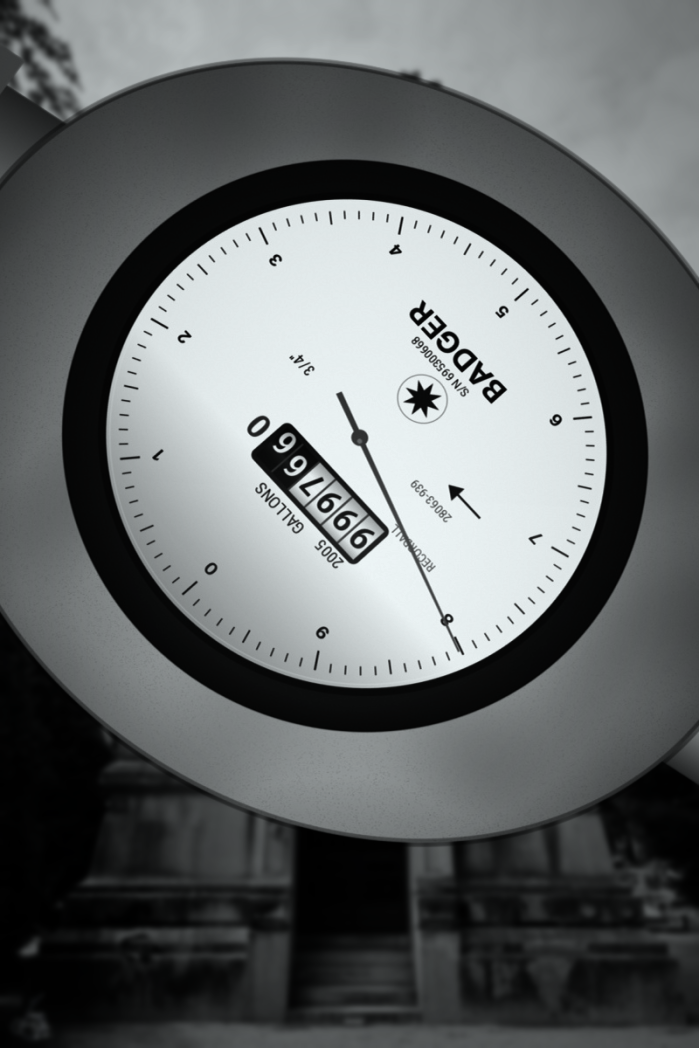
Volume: value=9997658.0 unit=gal
